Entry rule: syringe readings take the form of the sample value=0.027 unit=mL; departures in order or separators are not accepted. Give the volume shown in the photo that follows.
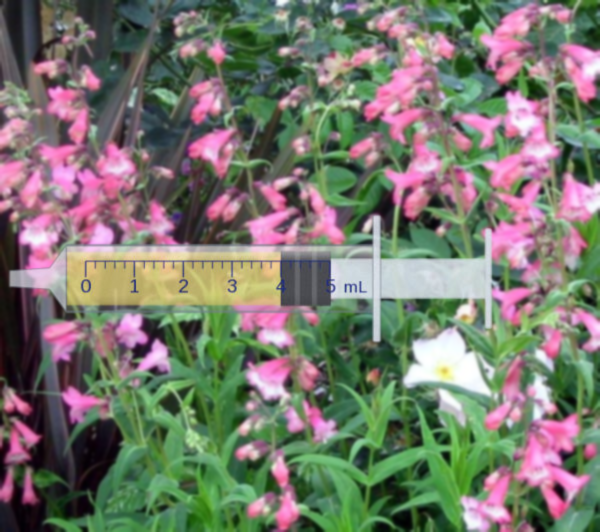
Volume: value=4 unit=mL
